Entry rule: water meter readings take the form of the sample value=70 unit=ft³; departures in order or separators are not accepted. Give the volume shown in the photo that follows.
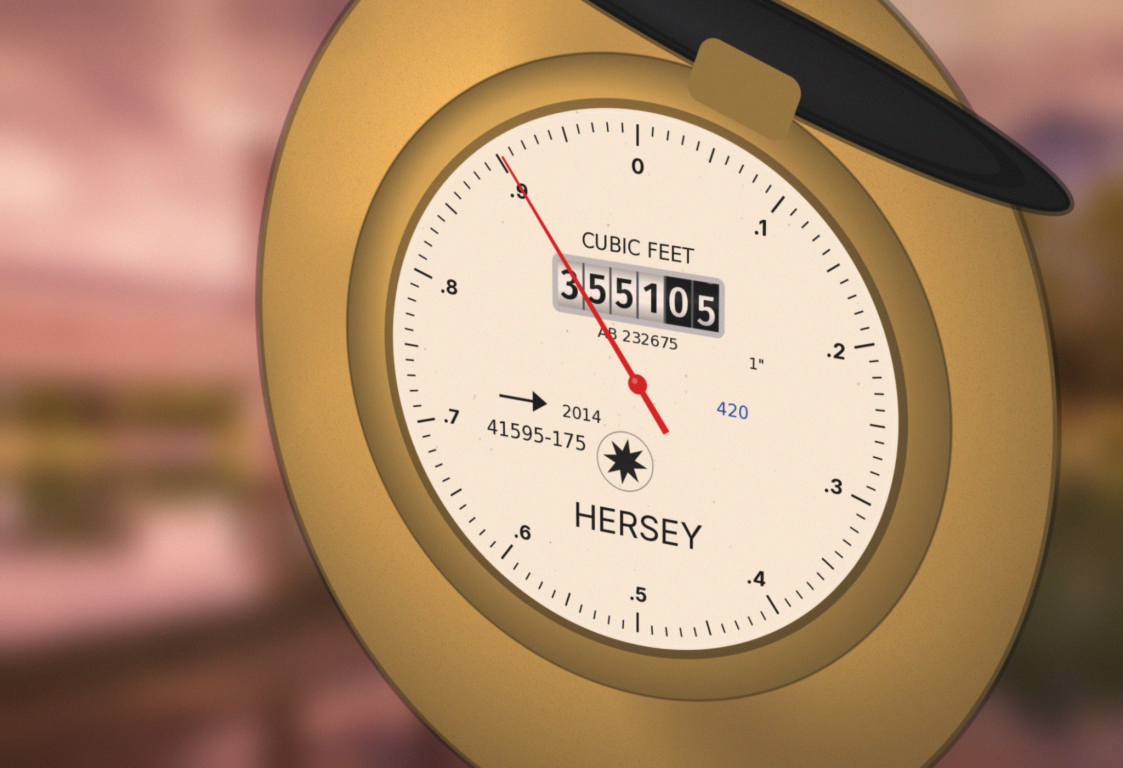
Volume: value=355104.90 unit=ft³
